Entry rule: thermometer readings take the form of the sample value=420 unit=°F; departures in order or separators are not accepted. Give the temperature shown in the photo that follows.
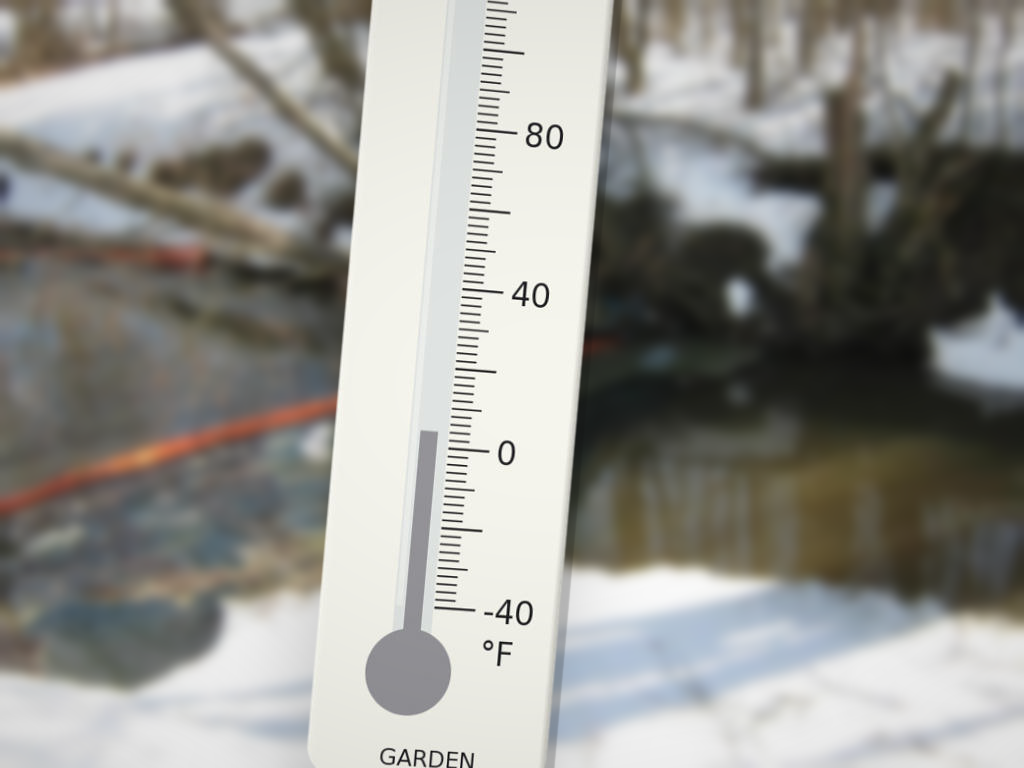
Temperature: value=4 unit=°F
